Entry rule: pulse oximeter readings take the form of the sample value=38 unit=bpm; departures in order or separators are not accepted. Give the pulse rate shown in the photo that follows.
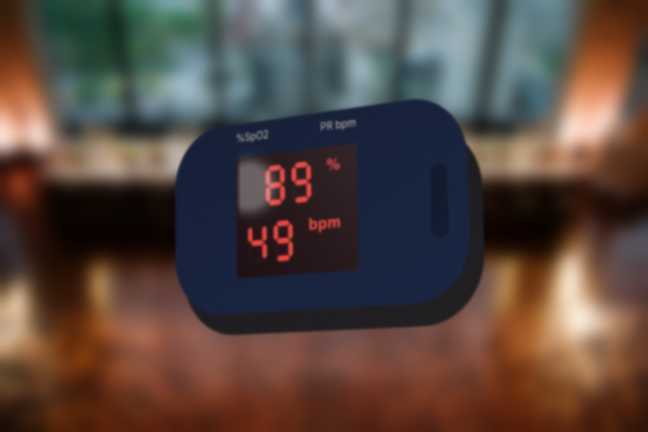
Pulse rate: value=49 unit=bpm
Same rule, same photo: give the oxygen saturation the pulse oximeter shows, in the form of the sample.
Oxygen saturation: value=89 unit=%
